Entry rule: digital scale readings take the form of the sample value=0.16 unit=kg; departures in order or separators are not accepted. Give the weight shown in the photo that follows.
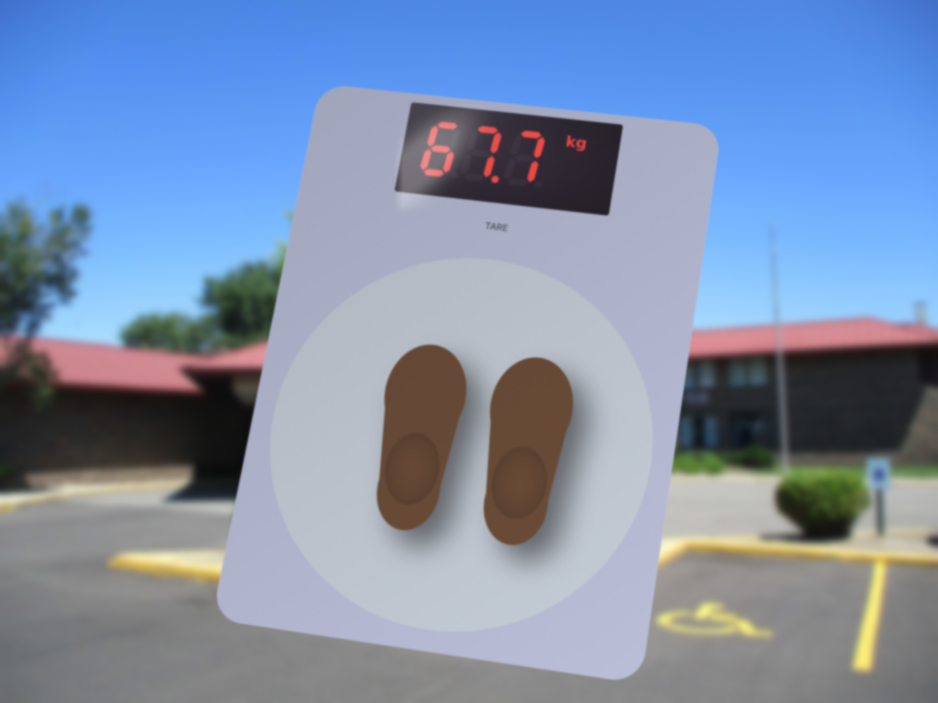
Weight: value=67.7 unit=kg
